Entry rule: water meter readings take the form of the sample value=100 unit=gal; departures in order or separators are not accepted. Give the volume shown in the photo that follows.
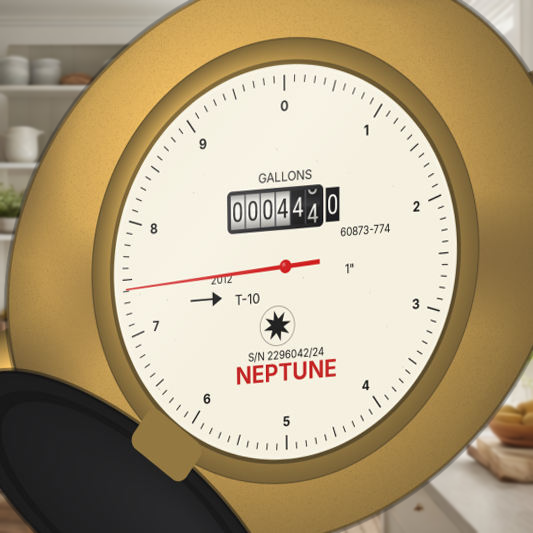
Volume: value=4437.4 unit=gal
